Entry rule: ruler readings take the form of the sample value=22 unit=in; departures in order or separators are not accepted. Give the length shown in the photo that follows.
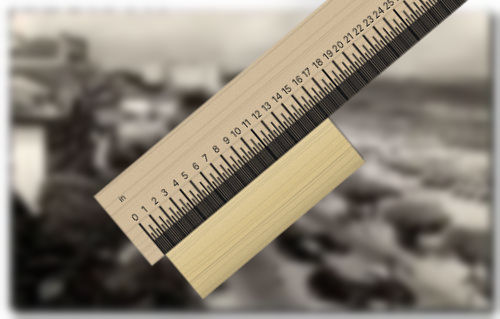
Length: value=16 unit=in
